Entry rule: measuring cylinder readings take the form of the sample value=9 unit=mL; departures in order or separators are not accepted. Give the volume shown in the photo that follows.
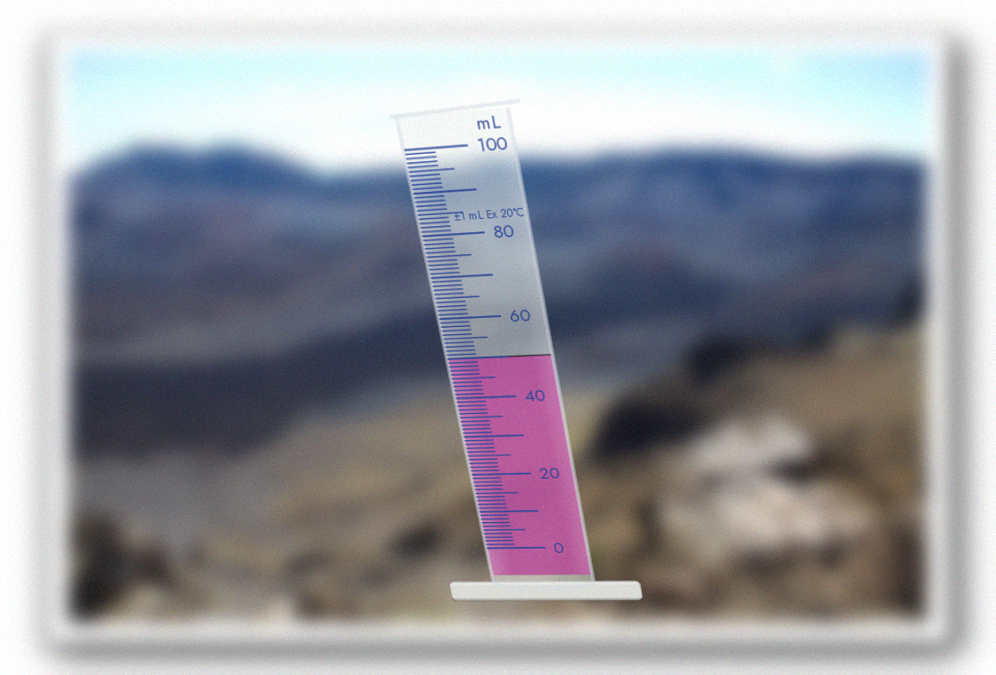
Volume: value=50 unit=mL
